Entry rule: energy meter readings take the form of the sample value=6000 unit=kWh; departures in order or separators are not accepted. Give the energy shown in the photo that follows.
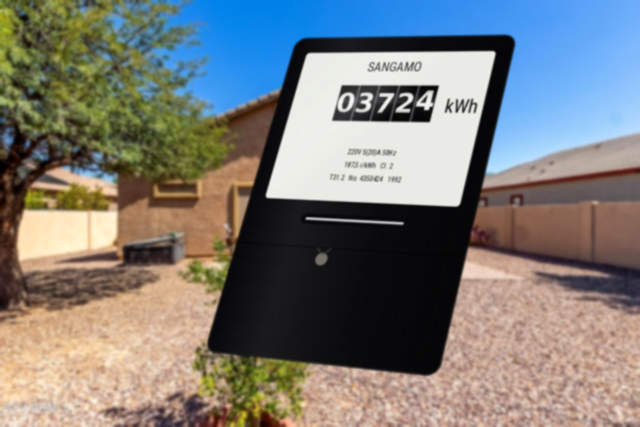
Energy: value=3724 unit=kWh
